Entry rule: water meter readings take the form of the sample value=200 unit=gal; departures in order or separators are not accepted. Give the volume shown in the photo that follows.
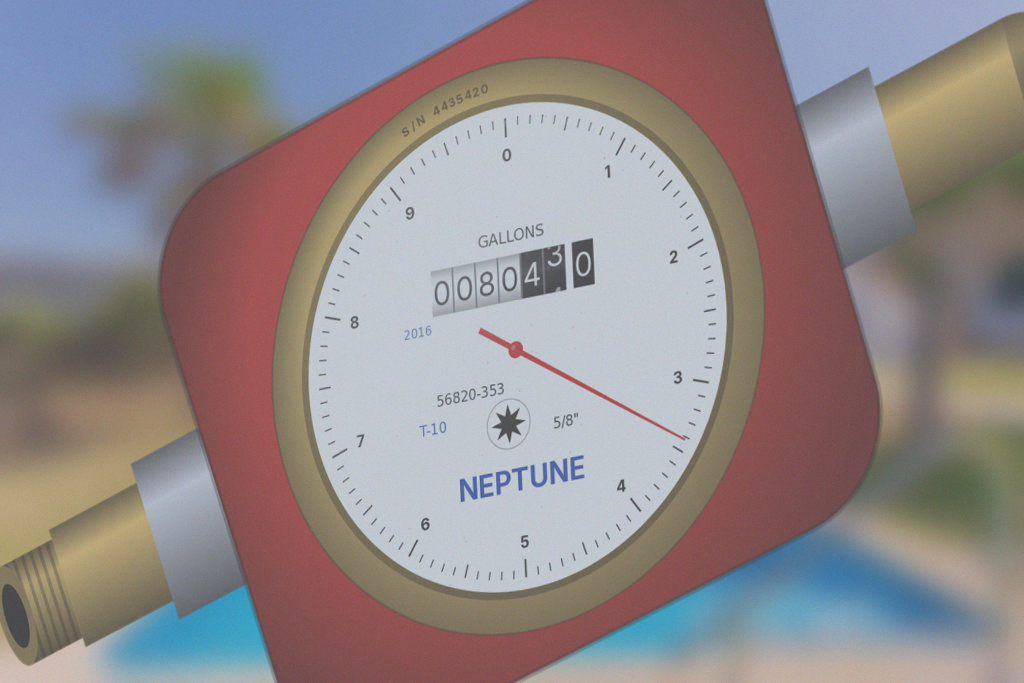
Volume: value=80433.4 unit=gal
